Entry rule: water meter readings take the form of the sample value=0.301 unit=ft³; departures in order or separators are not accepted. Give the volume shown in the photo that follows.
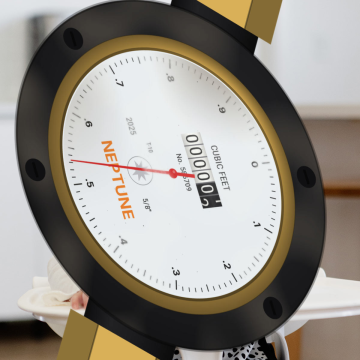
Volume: value=1.53 unit=ft³
